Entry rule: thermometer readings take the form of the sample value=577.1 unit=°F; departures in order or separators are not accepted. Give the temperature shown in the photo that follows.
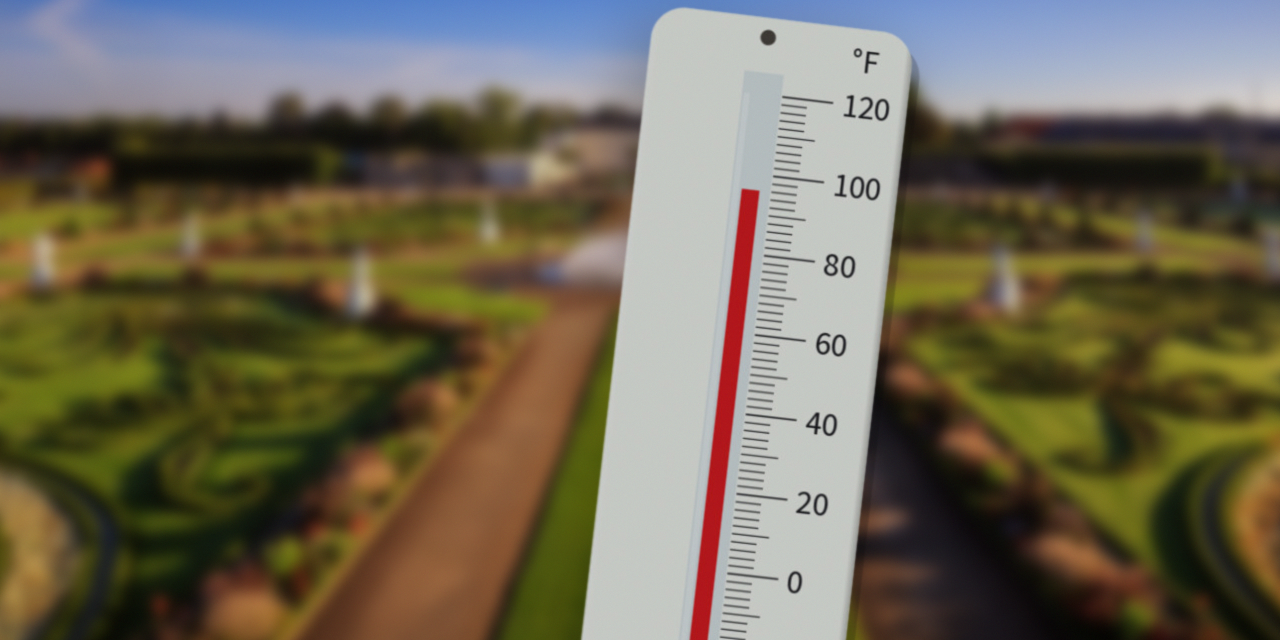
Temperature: value=96 unit=°F
